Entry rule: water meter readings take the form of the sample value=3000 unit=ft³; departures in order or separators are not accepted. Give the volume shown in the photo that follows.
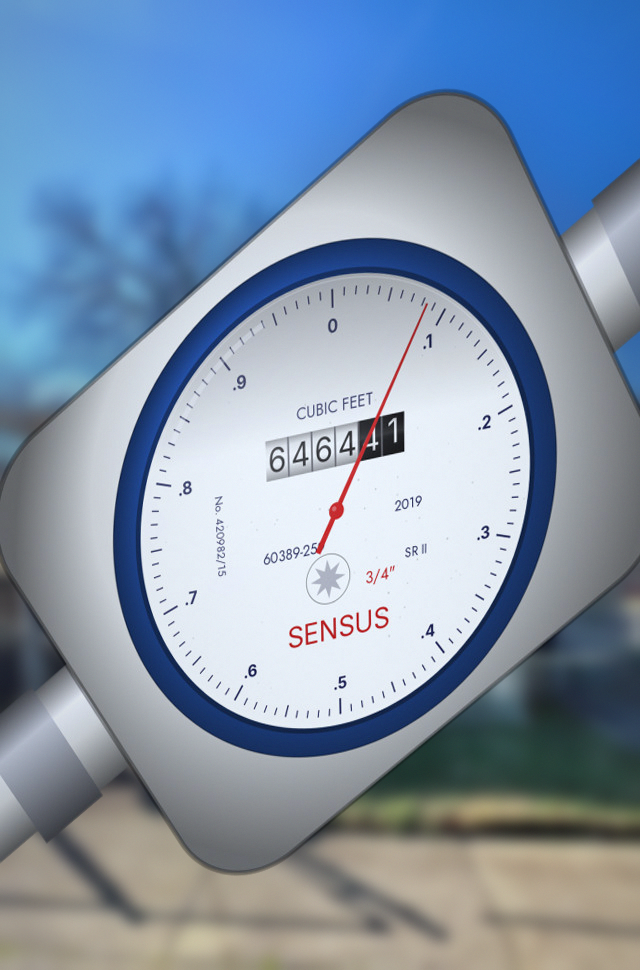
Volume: value=646441.08 unit=ft³
